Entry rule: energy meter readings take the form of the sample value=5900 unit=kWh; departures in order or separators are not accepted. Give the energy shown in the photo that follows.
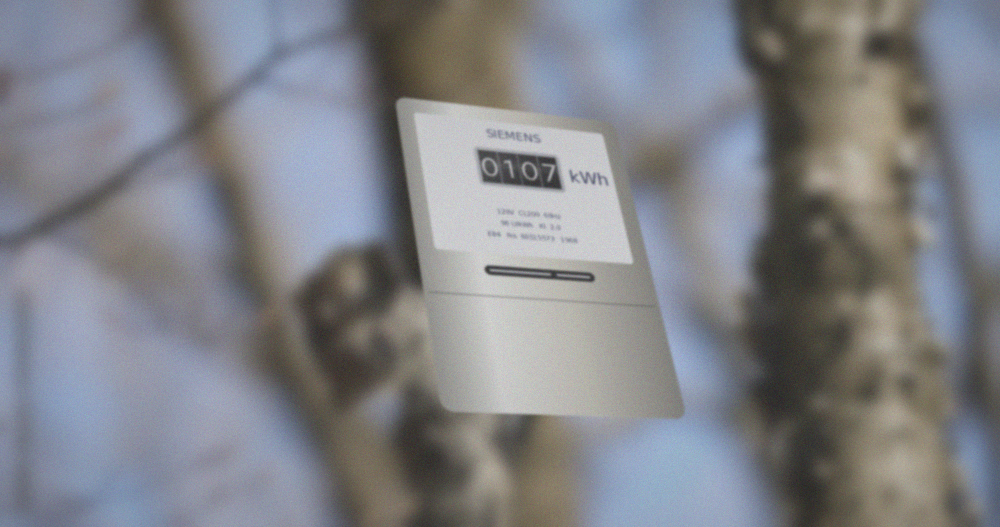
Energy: value=107 unit=kWh
